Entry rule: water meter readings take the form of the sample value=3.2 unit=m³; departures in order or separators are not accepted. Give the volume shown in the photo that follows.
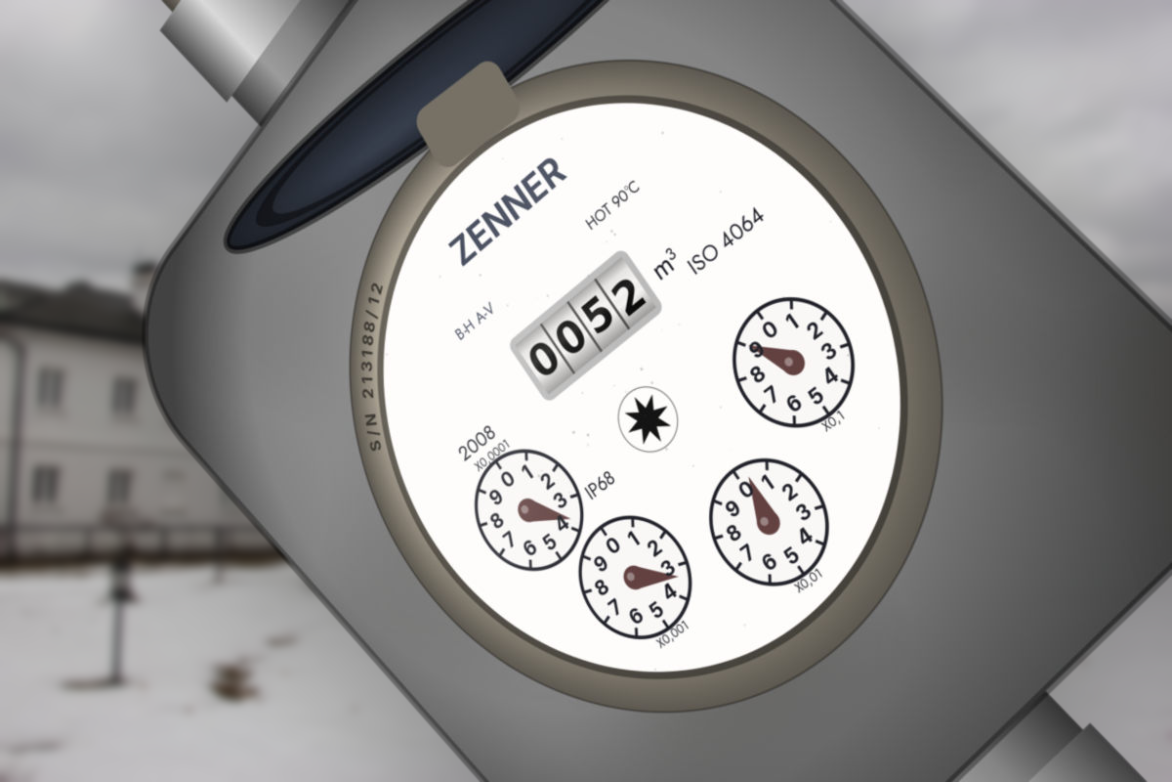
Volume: value=51.9033 unit=m³
